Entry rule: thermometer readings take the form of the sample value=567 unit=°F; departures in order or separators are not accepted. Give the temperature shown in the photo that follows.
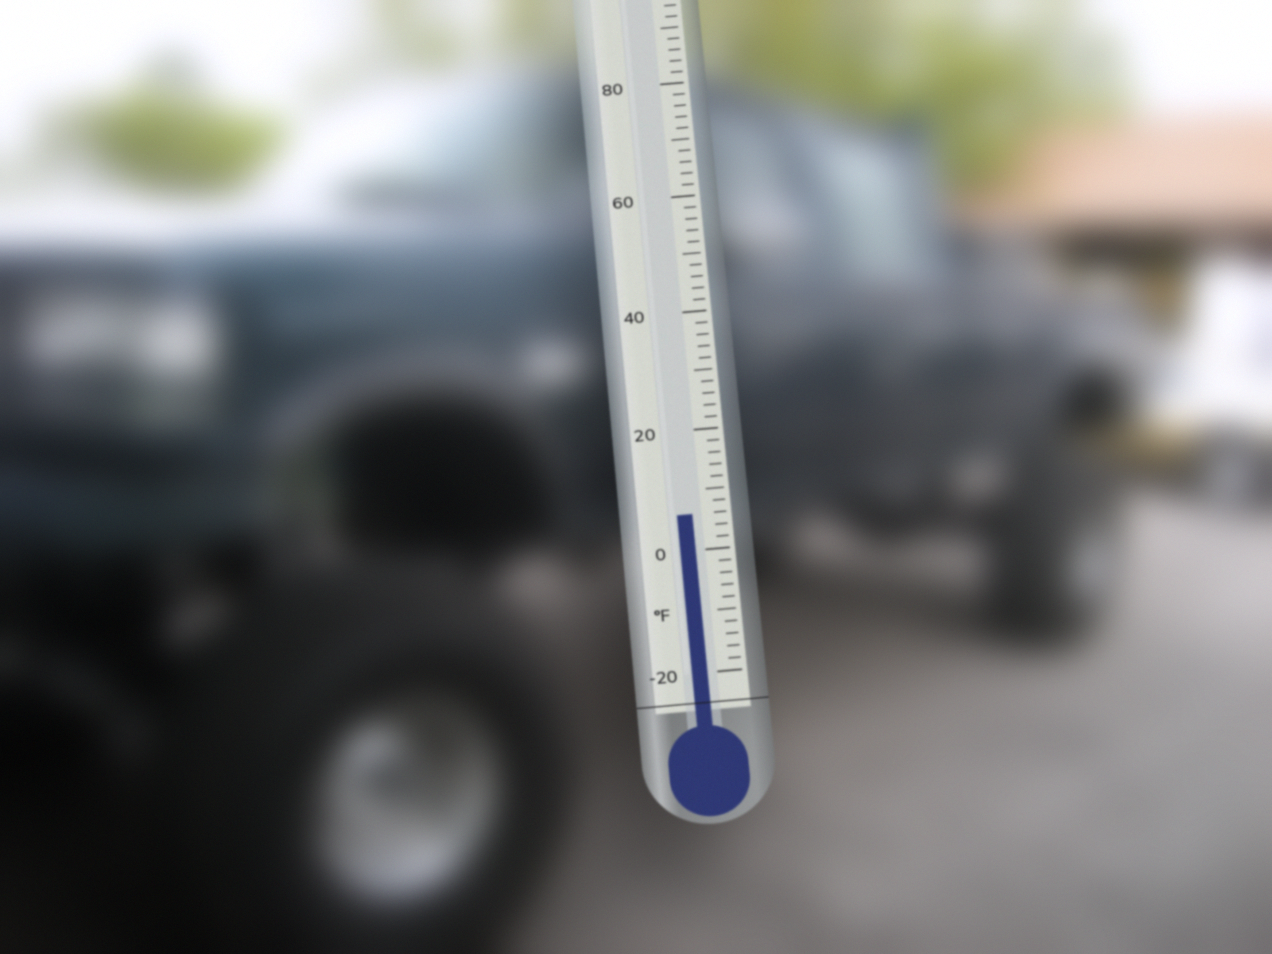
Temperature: value=6 unit=°F
